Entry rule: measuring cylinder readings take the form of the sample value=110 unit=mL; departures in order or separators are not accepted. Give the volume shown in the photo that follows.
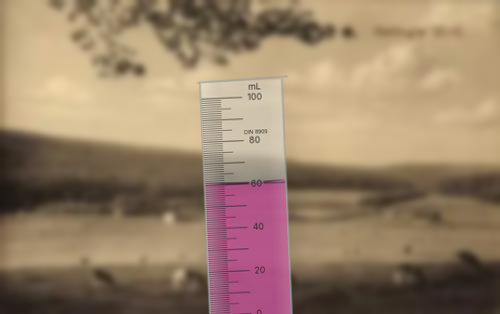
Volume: value=60 unit=mL
